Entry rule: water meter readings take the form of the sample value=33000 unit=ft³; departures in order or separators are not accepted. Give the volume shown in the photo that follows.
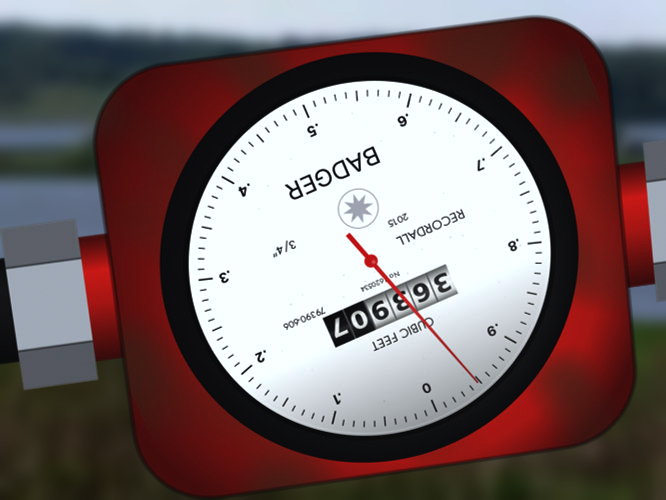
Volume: value=363906.95 unit=ft³
